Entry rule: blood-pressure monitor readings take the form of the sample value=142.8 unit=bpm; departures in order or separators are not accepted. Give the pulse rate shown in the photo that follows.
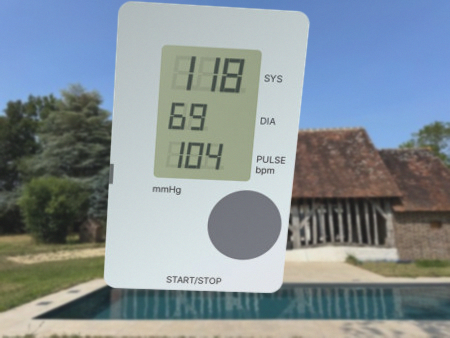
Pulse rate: value=104 unit=bpm
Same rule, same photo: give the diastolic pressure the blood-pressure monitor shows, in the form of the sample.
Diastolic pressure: value=69 unit=mmHg
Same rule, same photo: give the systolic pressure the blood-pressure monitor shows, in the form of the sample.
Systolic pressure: value=118 unit=mmHg
